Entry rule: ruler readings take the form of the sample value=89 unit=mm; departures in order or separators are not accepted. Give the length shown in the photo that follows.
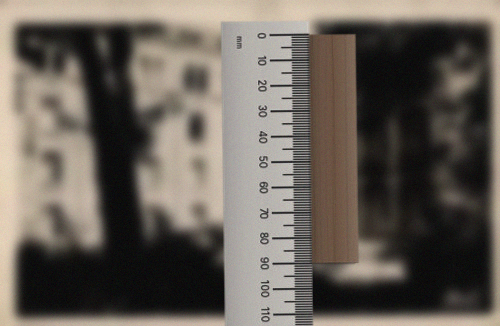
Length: value=90 unit=mm
